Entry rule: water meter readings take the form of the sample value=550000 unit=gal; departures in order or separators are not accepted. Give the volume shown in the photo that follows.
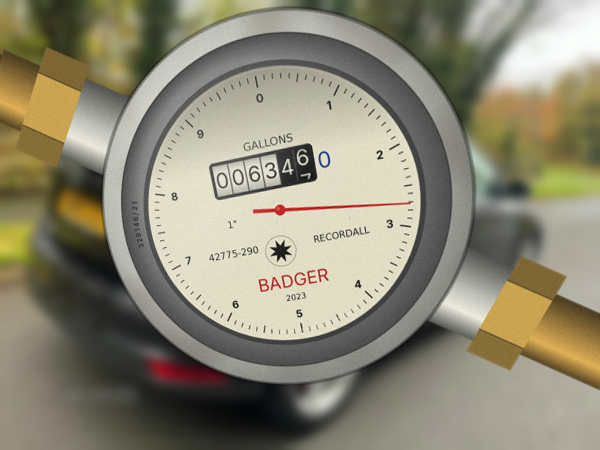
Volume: value=63462.7 unit=gal
